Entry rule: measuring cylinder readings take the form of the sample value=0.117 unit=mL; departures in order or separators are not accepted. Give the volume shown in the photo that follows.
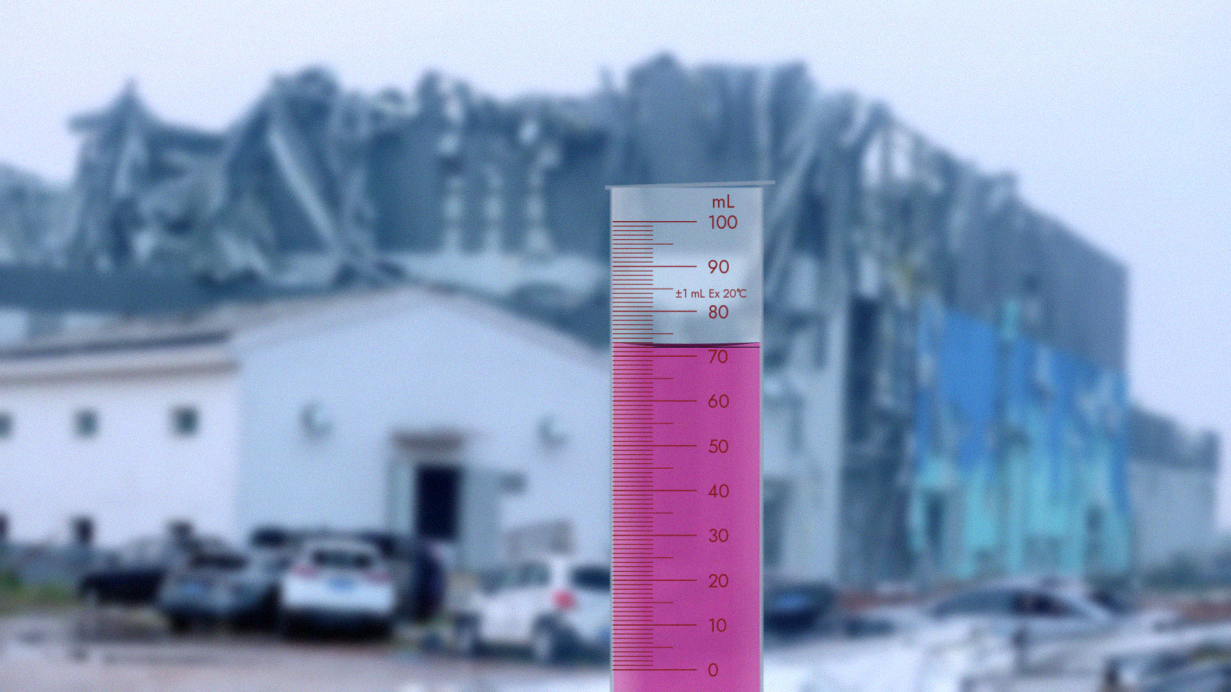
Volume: value=72 unit=mL
